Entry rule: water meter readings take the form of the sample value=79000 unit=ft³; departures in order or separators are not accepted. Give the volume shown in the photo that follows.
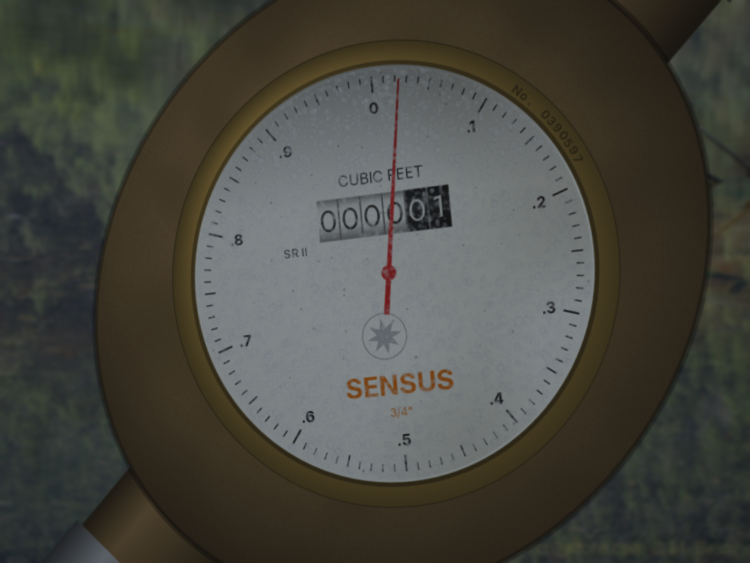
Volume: value=1.02 unit=ft³
